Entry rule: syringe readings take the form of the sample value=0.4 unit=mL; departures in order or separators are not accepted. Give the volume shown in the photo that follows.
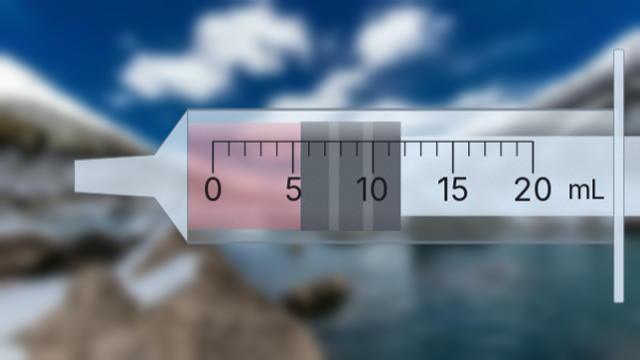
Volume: value=5.5 unit=mL
